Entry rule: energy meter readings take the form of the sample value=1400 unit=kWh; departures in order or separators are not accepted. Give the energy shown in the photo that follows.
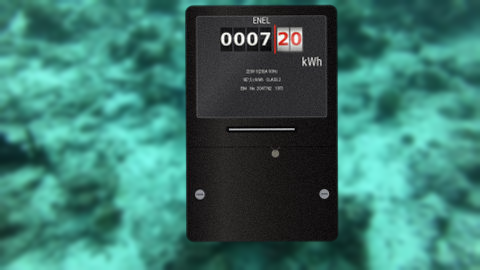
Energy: value=7.20 unit=kWh
